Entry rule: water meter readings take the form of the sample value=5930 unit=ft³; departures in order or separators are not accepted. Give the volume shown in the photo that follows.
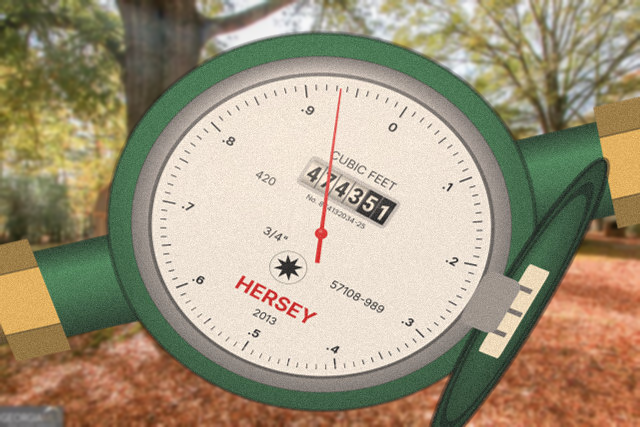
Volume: value=474350.93 unit=ft³
